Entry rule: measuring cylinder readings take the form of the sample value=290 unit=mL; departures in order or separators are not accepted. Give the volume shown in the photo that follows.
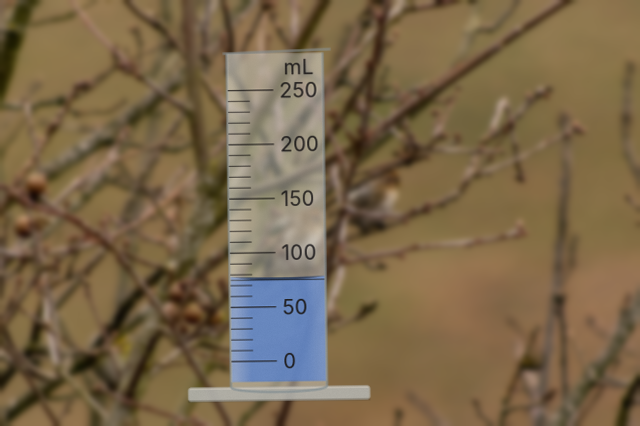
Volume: value=75 unit=mL
